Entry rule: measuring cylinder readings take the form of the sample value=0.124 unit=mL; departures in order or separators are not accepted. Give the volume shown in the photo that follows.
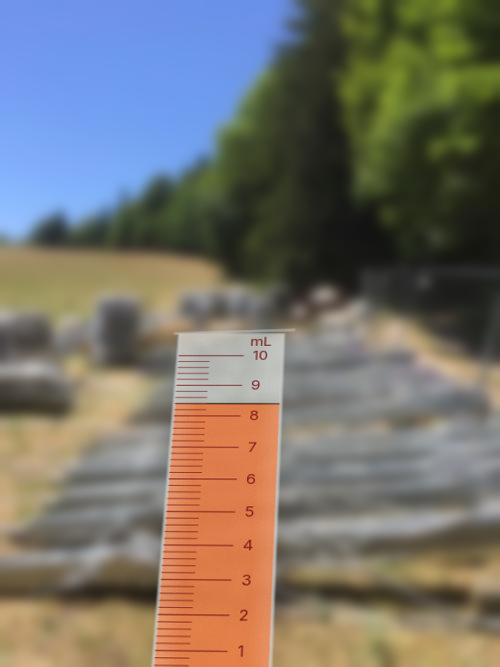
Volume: value=8.4 unit=mL
